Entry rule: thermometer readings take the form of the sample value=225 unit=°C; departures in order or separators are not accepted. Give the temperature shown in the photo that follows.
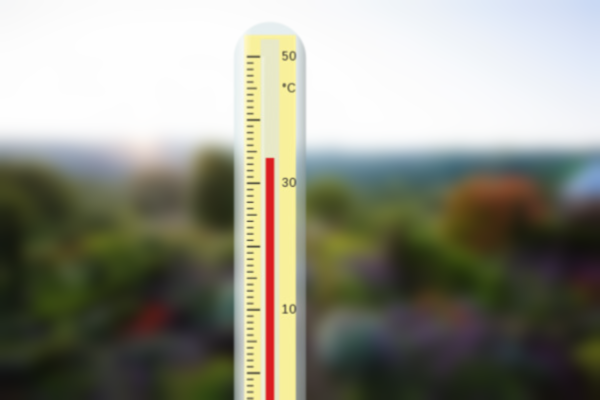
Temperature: value=34 unit=°C
